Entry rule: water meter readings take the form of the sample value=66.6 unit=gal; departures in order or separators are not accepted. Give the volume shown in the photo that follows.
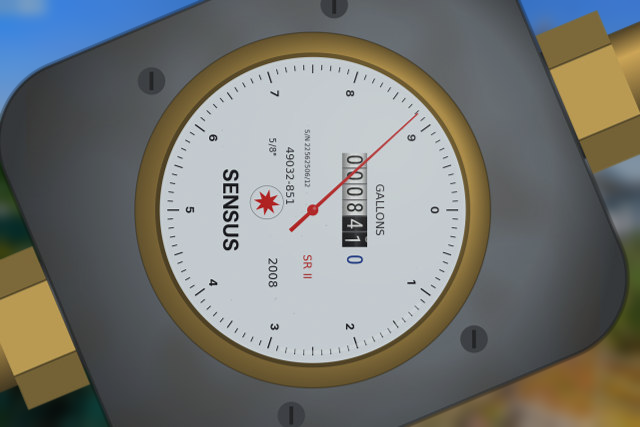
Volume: value=8408.8 unit=gal
